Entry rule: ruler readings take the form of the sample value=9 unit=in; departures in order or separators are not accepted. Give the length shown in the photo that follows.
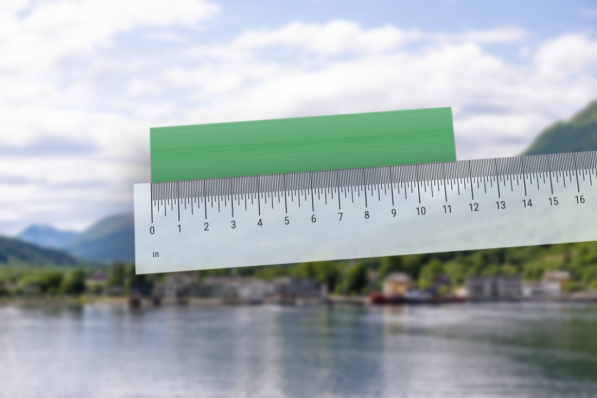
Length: value=11.5 unit=in
